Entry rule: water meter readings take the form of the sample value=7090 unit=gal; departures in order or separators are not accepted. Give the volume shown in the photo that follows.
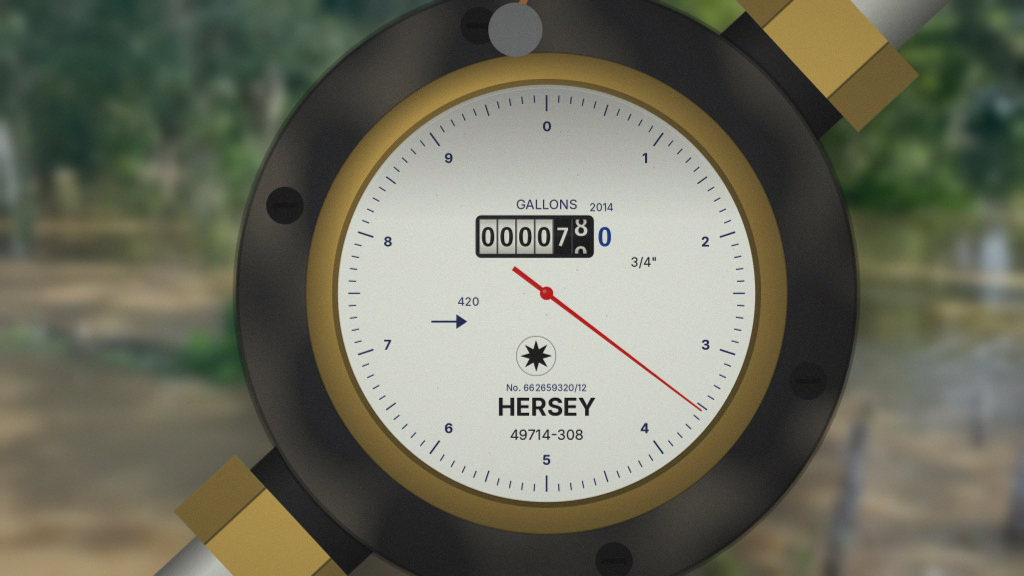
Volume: value=783.5 unit=gal
